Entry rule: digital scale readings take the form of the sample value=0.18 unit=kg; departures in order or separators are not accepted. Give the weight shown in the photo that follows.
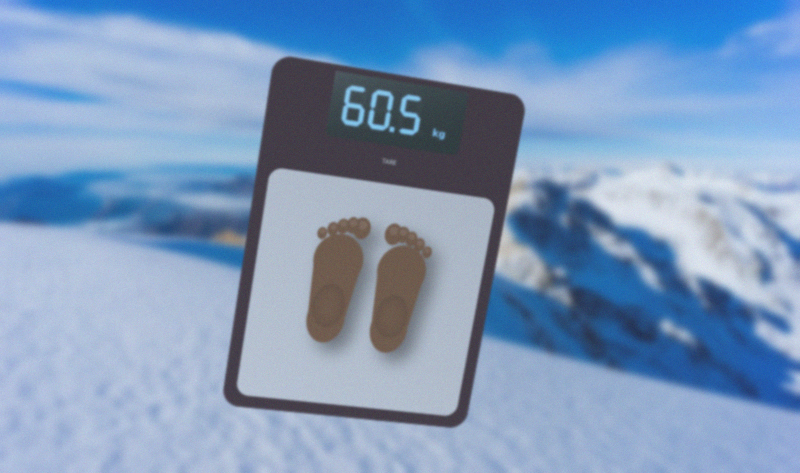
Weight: value=60.5 unit=kg
